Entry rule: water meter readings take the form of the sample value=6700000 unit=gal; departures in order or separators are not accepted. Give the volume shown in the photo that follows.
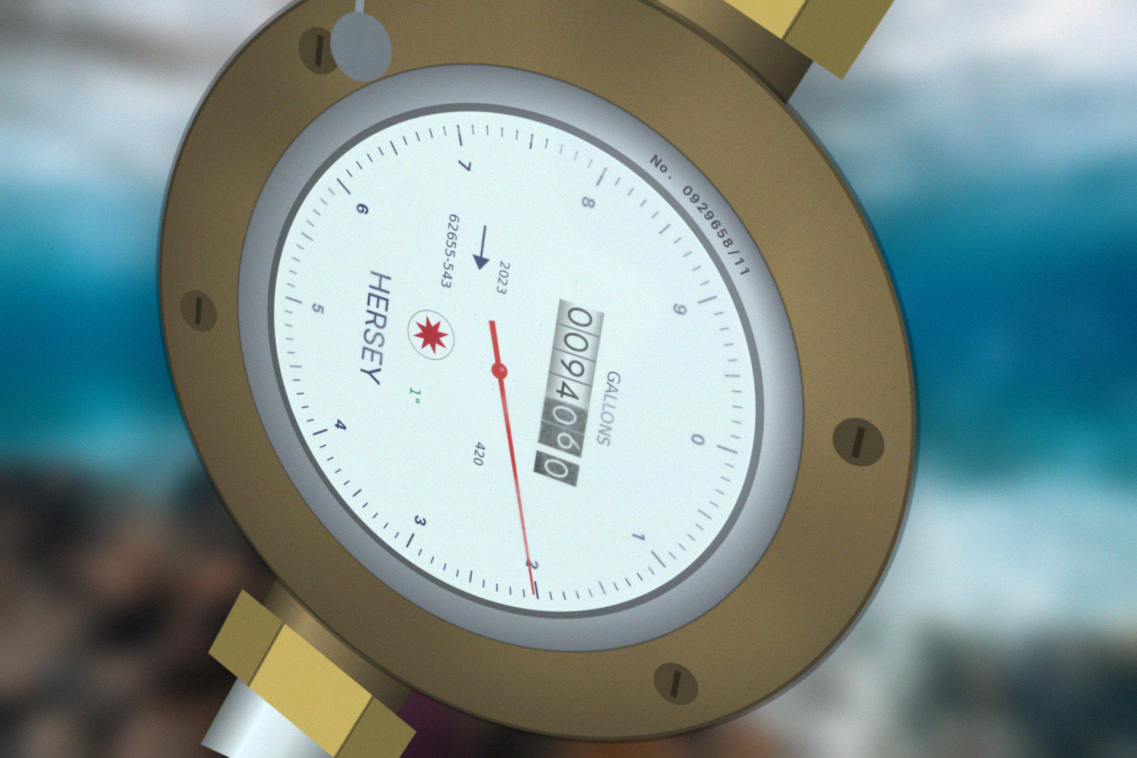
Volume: value=94062.0 unit=gal
